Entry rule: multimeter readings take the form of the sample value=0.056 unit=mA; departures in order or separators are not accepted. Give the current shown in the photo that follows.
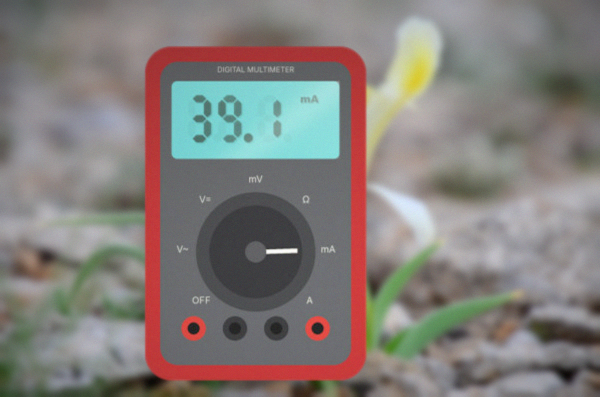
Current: value=39.1 unit=mA
